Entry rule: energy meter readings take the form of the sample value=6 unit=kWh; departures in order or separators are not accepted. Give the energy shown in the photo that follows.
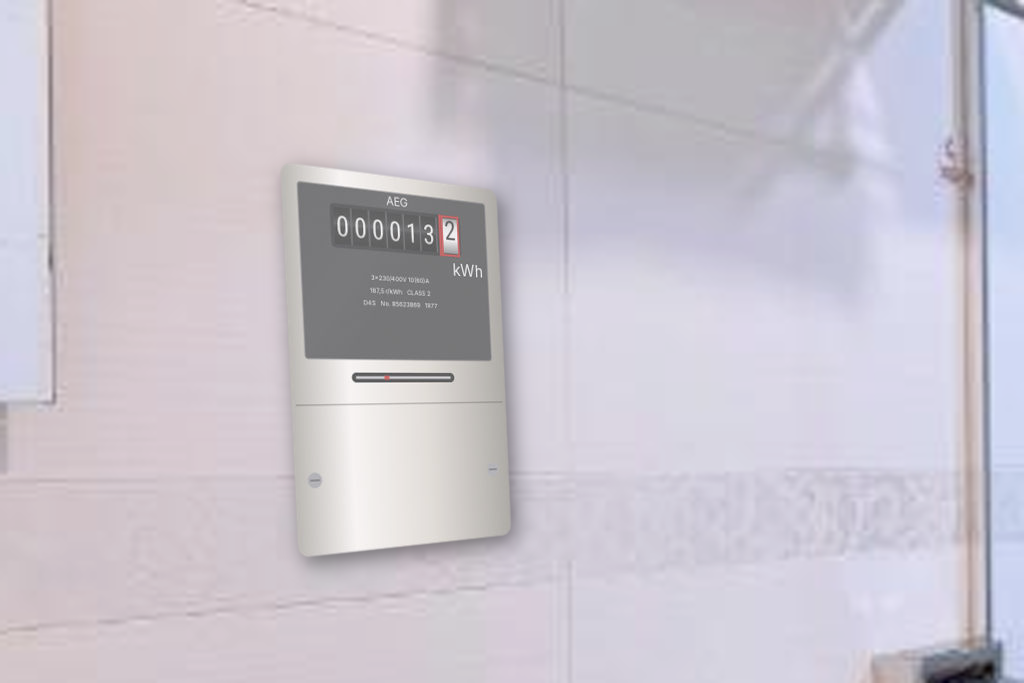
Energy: value=13.2 unit=kWh
